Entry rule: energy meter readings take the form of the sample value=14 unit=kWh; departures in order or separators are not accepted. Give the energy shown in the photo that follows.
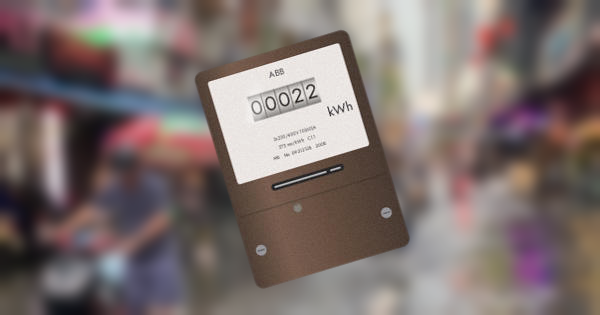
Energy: value=22 unit=kWh
